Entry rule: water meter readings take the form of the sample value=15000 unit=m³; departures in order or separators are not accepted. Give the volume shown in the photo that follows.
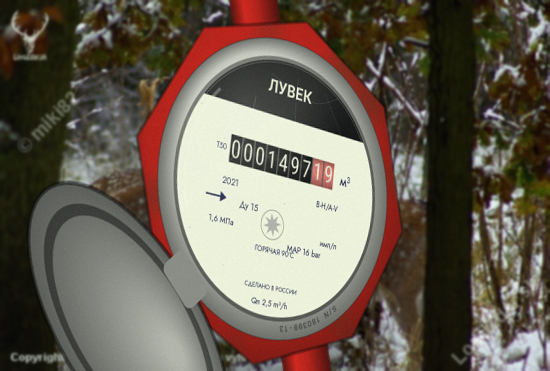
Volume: value=1497.19 unit=m³
